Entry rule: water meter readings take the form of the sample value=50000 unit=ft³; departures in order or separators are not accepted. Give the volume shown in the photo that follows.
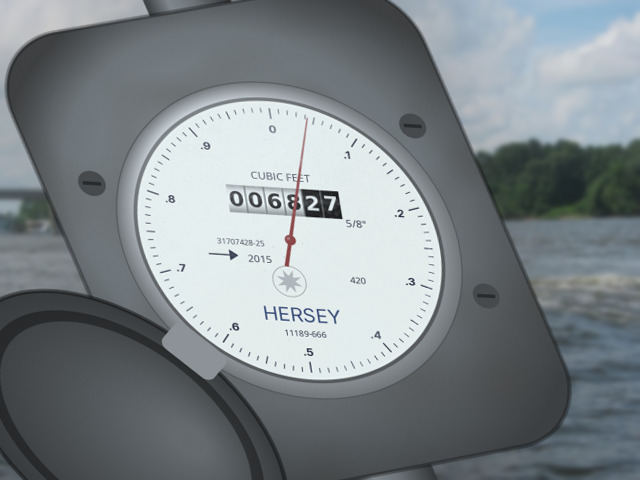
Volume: value=6827.04 unit=ft³
